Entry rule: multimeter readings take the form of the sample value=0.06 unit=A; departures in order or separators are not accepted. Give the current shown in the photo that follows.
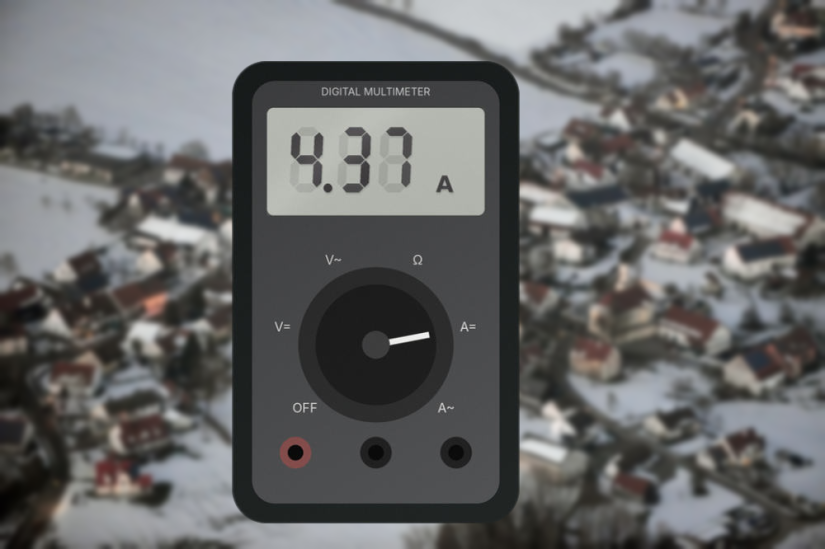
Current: value=4.37 unit=A
